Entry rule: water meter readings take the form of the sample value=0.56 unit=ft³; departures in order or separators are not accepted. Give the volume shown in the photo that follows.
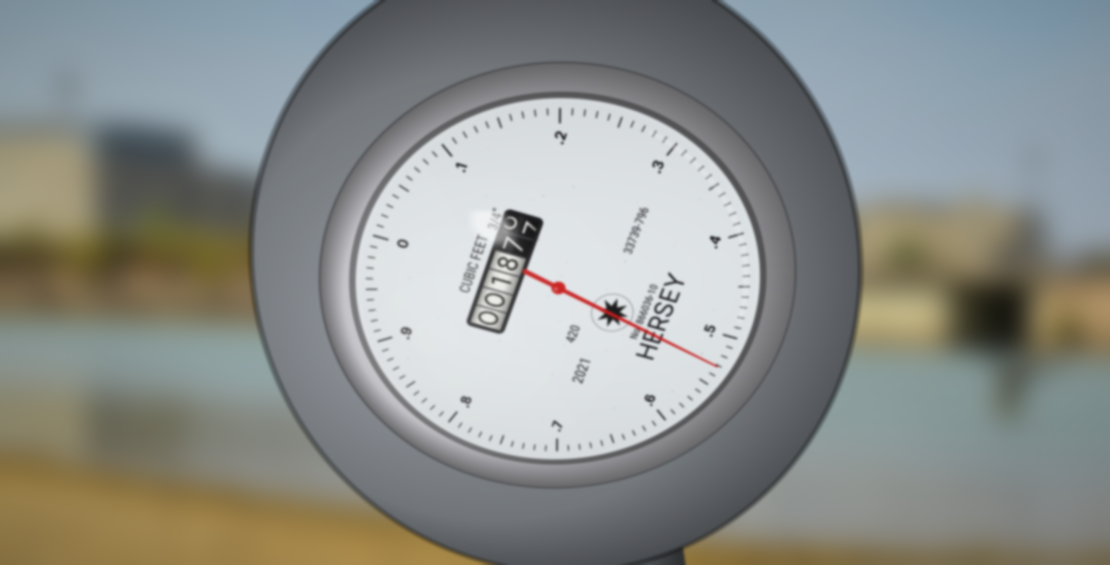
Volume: value=1876.53 unit=ft³
